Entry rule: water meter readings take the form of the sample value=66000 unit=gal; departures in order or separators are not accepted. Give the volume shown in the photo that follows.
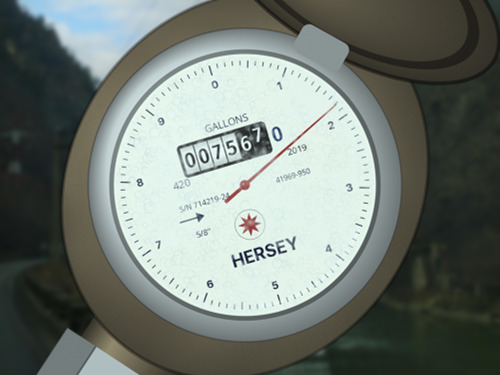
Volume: value=75671.8 unit=gal
